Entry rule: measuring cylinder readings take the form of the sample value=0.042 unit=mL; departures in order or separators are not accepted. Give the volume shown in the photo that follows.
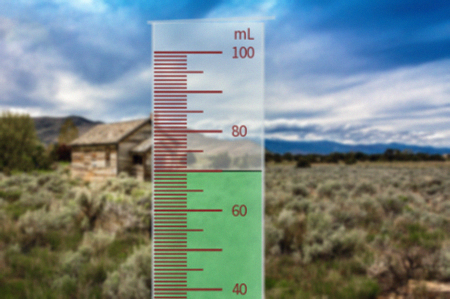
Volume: value=70 unit=mL
